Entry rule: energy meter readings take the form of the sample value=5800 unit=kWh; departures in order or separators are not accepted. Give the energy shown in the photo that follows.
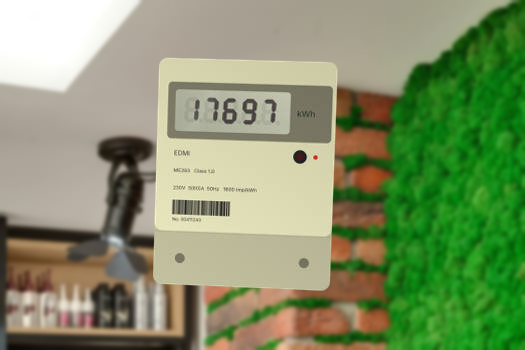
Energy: value=17697 unit=kWh
